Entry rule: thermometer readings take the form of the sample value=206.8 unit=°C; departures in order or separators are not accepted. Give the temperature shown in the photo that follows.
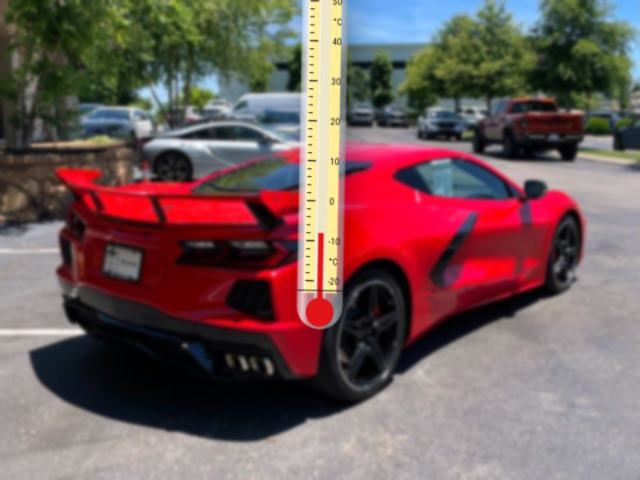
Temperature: value=-8 unit=°C
